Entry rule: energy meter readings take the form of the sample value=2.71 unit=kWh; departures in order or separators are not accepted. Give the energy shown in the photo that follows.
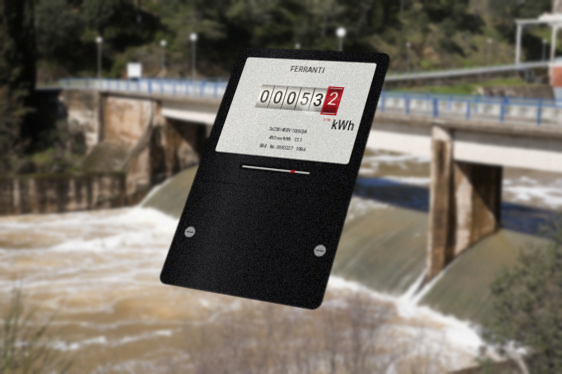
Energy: value=53.2 unit=kWh
